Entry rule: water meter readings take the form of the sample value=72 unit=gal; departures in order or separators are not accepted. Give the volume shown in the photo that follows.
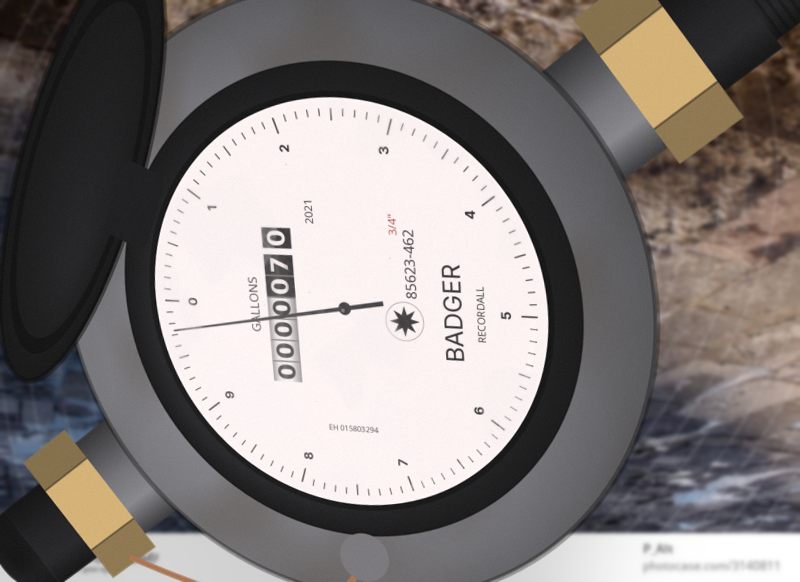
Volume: value=69.7 unit=gal
